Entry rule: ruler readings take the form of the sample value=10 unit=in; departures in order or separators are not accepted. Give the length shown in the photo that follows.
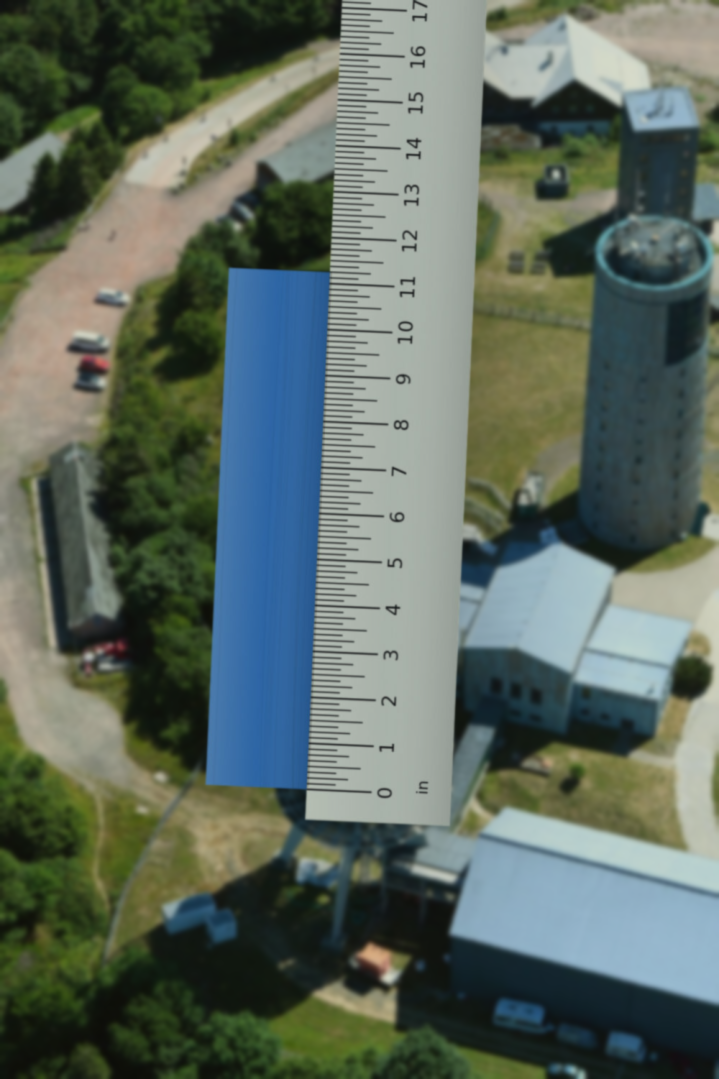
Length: value=11.25 unit=in
